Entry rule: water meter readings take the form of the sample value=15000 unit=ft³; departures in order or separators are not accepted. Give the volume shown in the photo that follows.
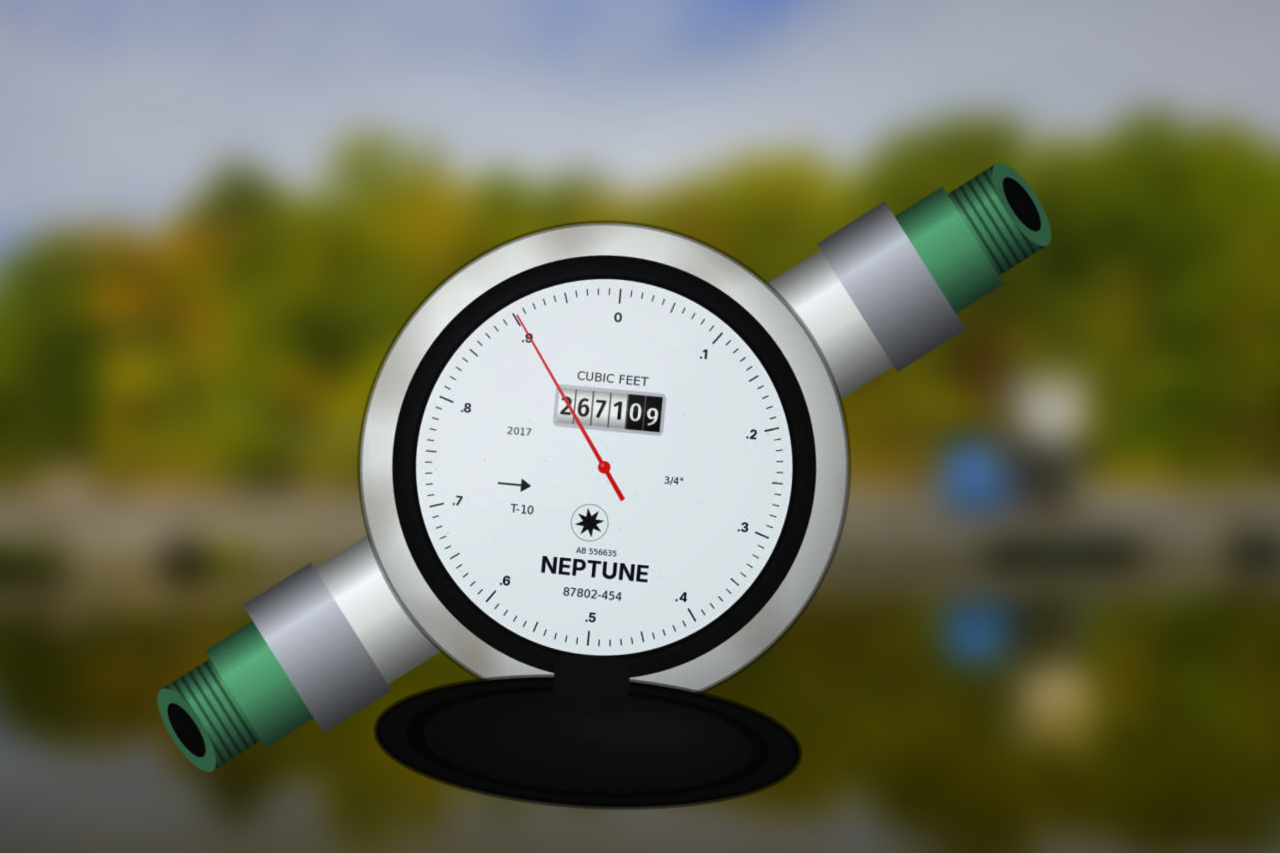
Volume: value=267108.90 unit=ft³
